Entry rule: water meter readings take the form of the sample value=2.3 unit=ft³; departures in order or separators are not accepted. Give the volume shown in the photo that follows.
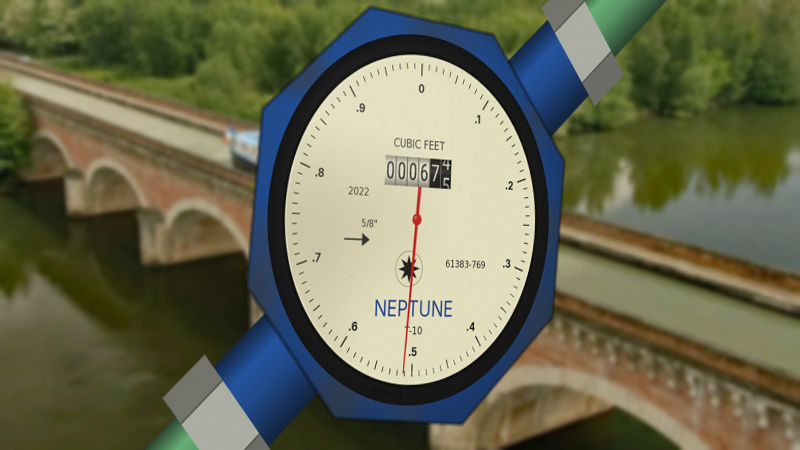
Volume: value=674.51 unit=ft³
